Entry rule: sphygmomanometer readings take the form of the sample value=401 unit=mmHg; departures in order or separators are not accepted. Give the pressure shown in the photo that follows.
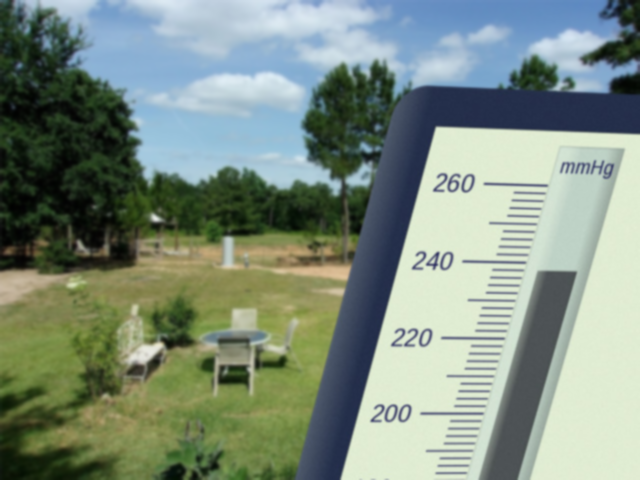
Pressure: value=238 unit=mmHg
